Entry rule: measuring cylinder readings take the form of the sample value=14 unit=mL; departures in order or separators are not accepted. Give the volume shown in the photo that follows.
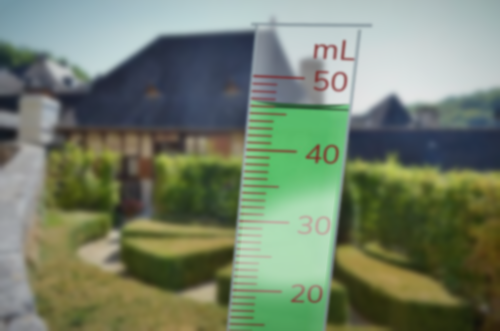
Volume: value=46 unit=mL
